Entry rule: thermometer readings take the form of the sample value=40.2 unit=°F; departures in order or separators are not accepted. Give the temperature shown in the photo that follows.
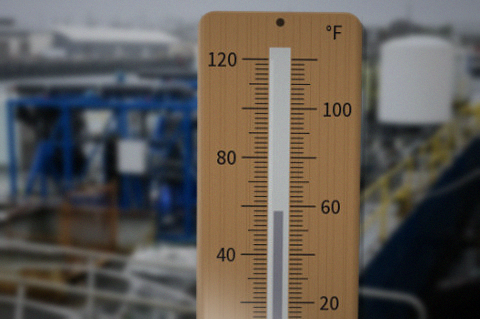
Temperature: value=58 unit=°F
